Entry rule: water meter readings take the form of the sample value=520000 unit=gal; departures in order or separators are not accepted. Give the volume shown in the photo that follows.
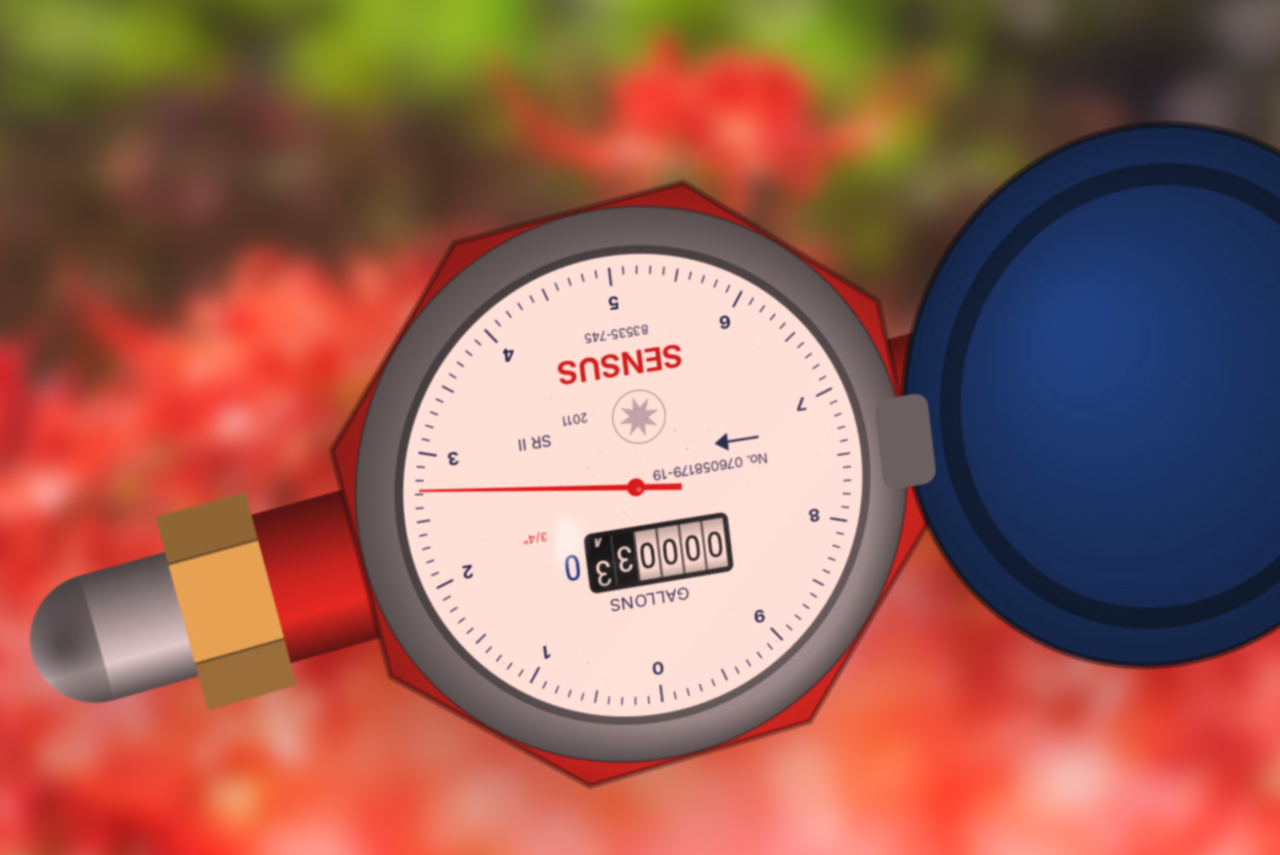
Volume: value=332.7 unit=gal
